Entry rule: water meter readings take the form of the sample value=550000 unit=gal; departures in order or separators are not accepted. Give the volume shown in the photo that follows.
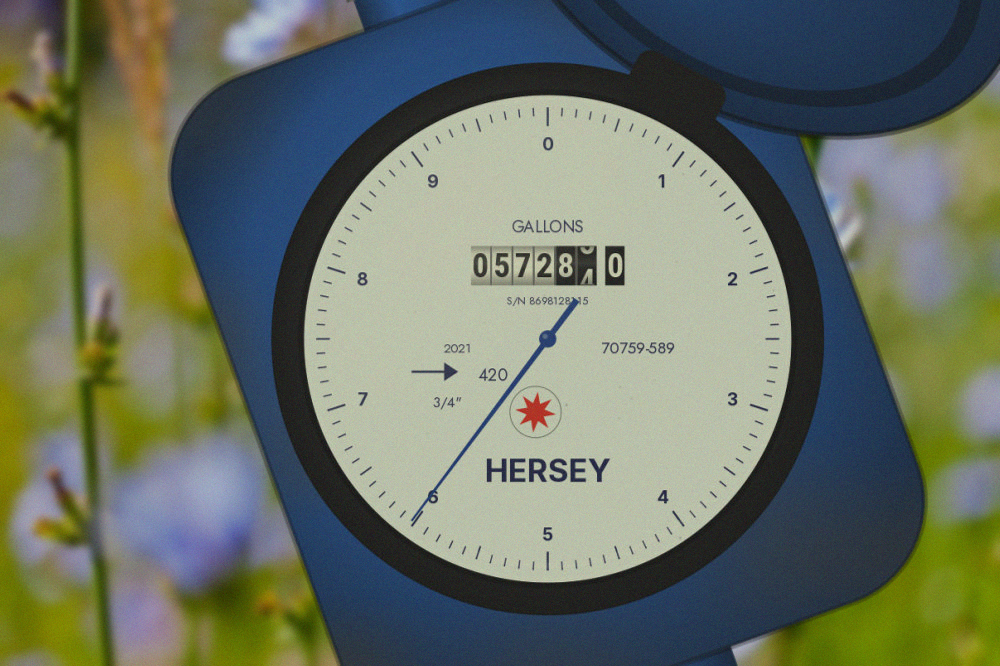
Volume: value=572836.0 unit=gal
